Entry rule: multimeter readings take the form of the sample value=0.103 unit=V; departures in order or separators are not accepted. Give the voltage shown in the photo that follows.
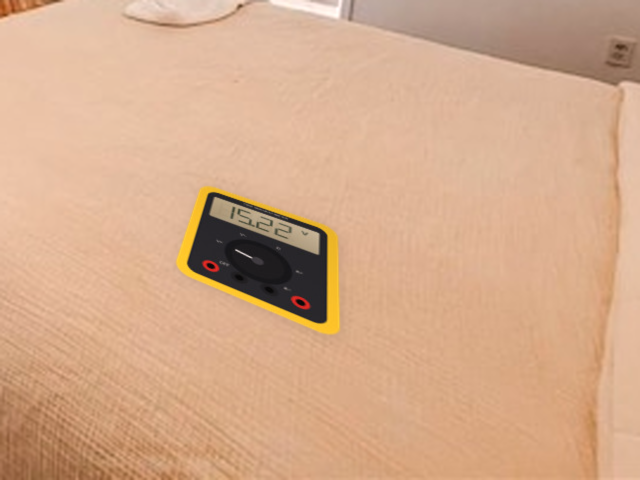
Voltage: value=15.22 unit=V
